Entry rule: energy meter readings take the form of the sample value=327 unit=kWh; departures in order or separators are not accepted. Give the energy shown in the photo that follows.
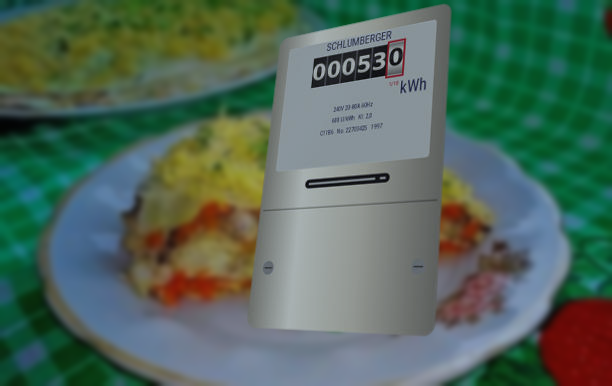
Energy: value=53.0 unit=kWh
